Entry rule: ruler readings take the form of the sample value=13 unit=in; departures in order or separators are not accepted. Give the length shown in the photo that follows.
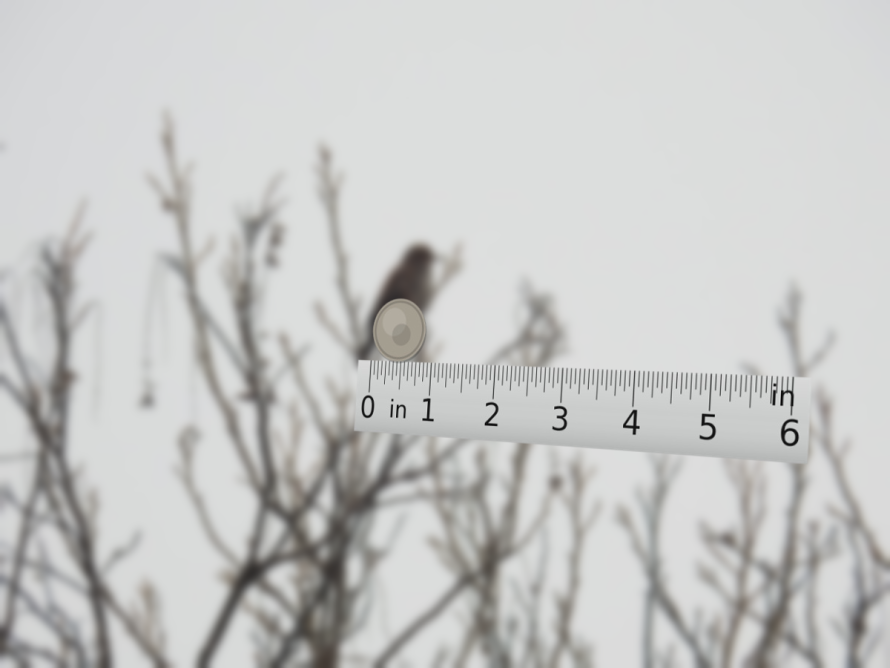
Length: value=0.875 unit=in
